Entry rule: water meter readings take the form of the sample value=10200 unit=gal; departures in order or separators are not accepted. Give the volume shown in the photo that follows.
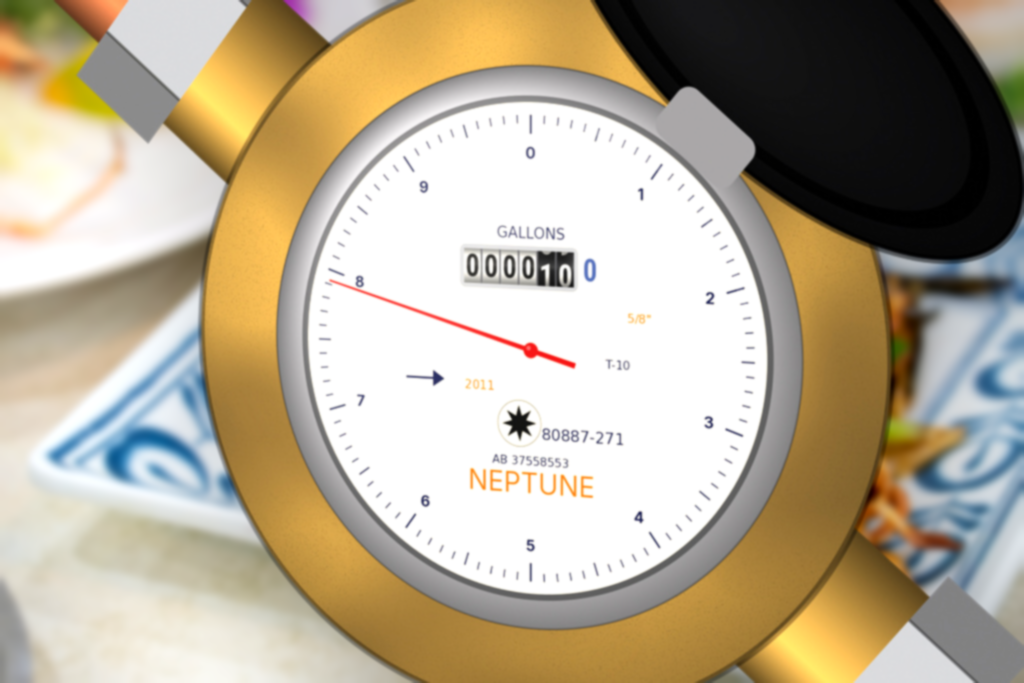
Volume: value=97.9 unit=gal
